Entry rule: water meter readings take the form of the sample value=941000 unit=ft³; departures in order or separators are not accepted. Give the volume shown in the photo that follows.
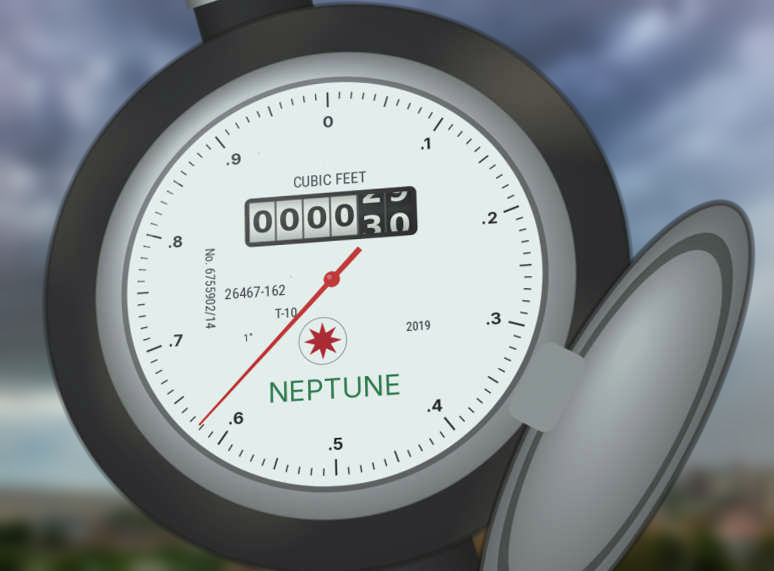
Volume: value=29.62 unit=ft³
